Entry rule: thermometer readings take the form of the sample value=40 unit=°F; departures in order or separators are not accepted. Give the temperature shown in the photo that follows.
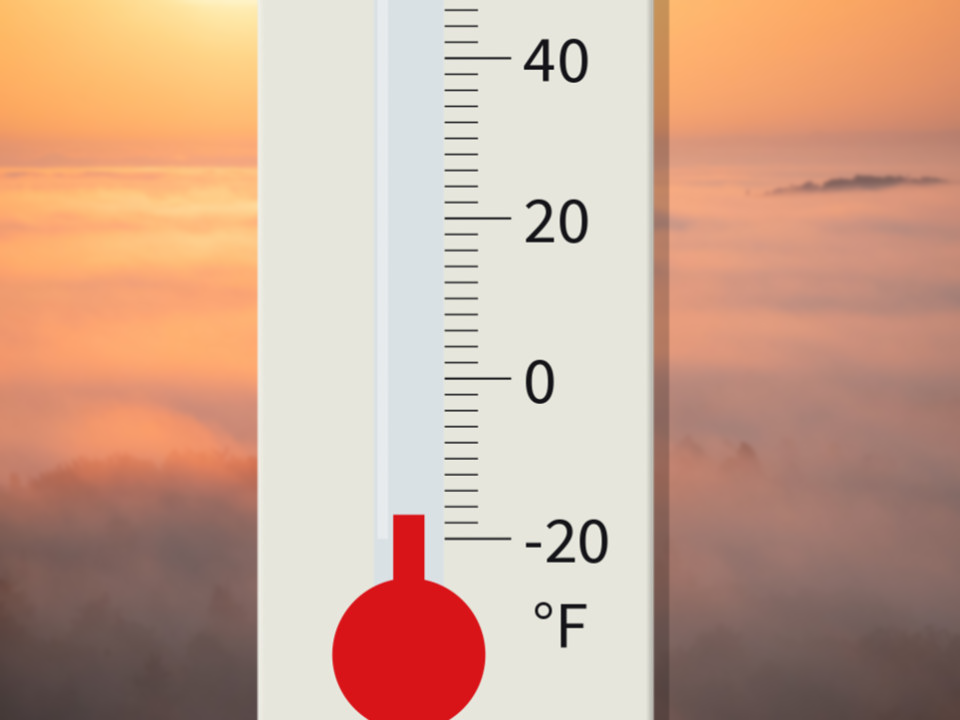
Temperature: value=-17 unit=°F
